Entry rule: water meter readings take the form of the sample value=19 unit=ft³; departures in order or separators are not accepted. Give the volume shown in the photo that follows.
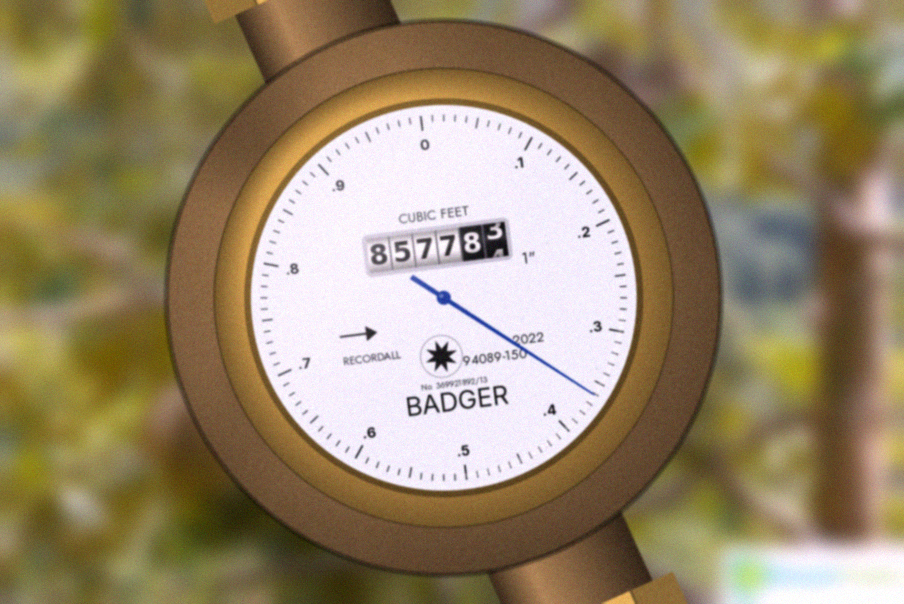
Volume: value=857783.36 unit=ft³
